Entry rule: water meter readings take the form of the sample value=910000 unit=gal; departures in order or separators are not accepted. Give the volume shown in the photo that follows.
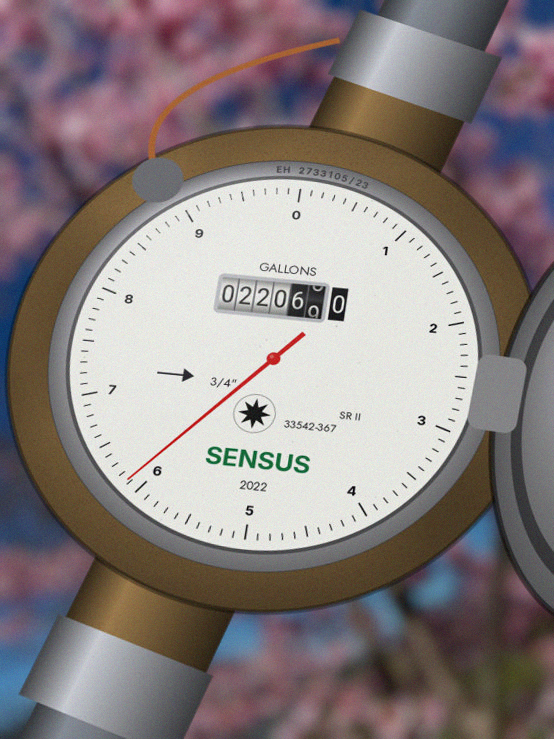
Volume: value=220686.1 unit=gal
